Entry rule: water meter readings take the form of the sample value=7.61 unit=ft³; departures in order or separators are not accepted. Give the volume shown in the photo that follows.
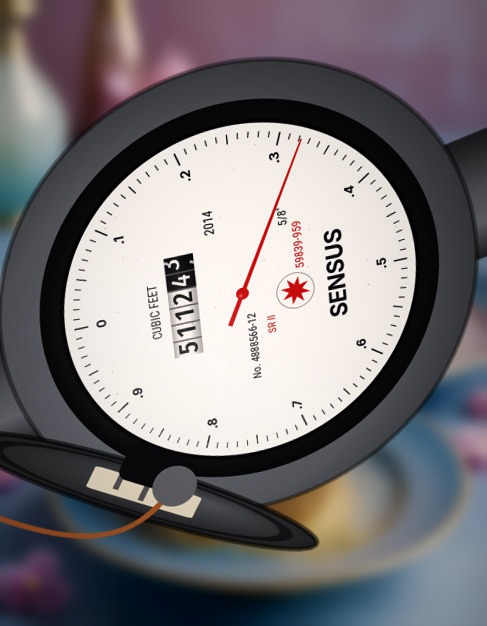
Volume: value=511243.32 unit=ft³
